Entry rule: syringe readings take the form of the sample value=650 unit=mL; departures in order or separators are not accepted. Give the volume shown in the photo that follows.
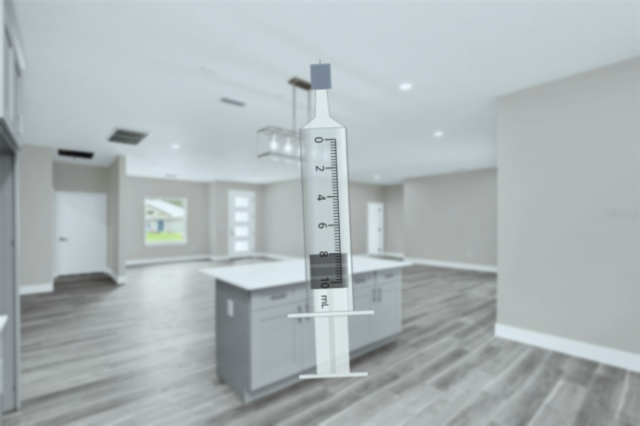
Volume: value=8 unit=mL
